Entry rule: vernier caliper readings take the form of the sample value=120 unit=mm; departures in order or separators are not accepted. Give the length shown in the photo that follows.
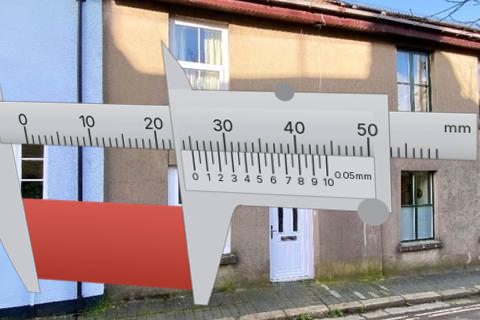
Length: value=25.2 unit=mm
